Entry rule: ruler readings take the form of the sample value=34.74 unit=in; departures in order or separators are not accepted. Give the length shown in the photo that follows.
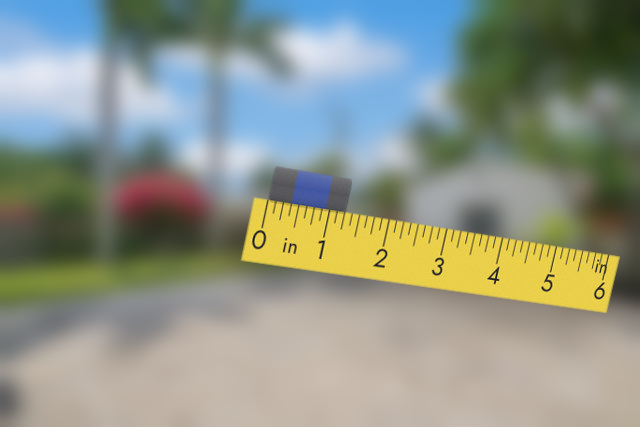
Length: value=1.25 unit=in
